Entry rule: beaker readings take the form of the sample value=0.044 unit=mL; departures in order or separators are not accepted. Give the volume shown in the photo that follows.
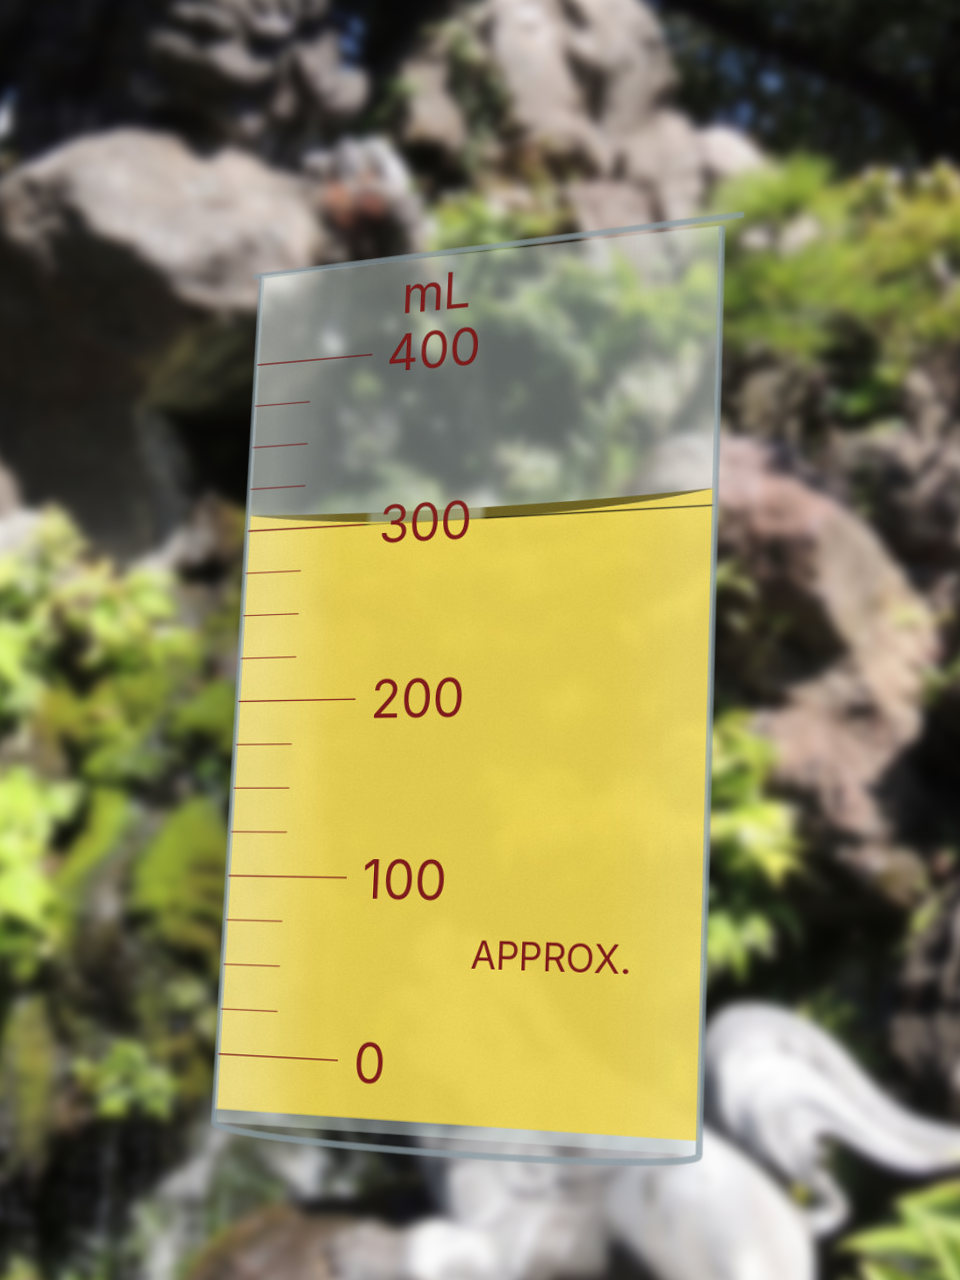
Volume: value=300 unit=mL
